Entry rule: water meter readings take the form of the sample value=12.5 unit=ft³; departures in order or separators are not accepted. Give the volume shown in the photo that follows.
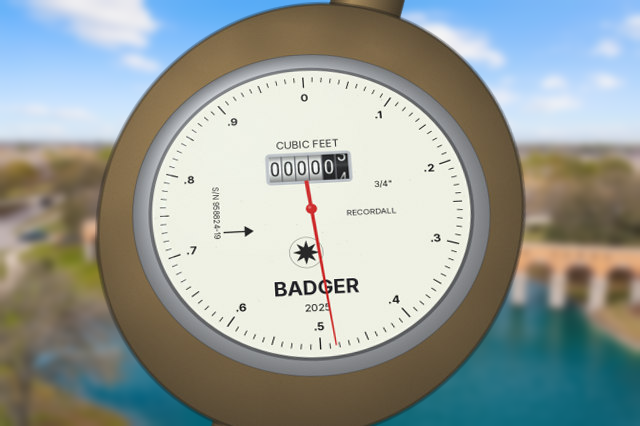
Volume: value=3.48 unit=ft³
